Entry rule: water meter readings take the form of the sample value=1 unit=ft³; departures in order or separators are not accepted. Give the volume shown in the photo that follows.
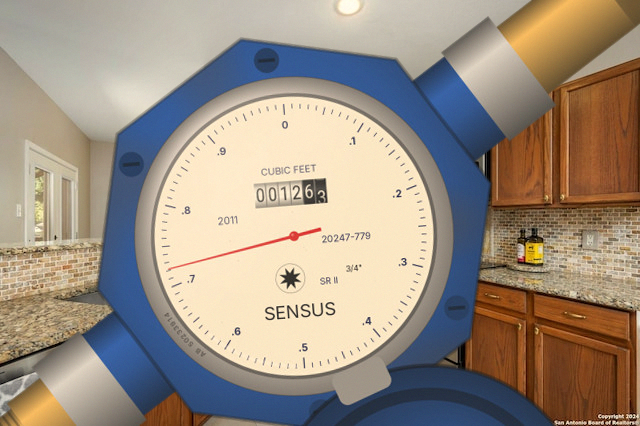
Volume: value=1262.72 unit=ft³
